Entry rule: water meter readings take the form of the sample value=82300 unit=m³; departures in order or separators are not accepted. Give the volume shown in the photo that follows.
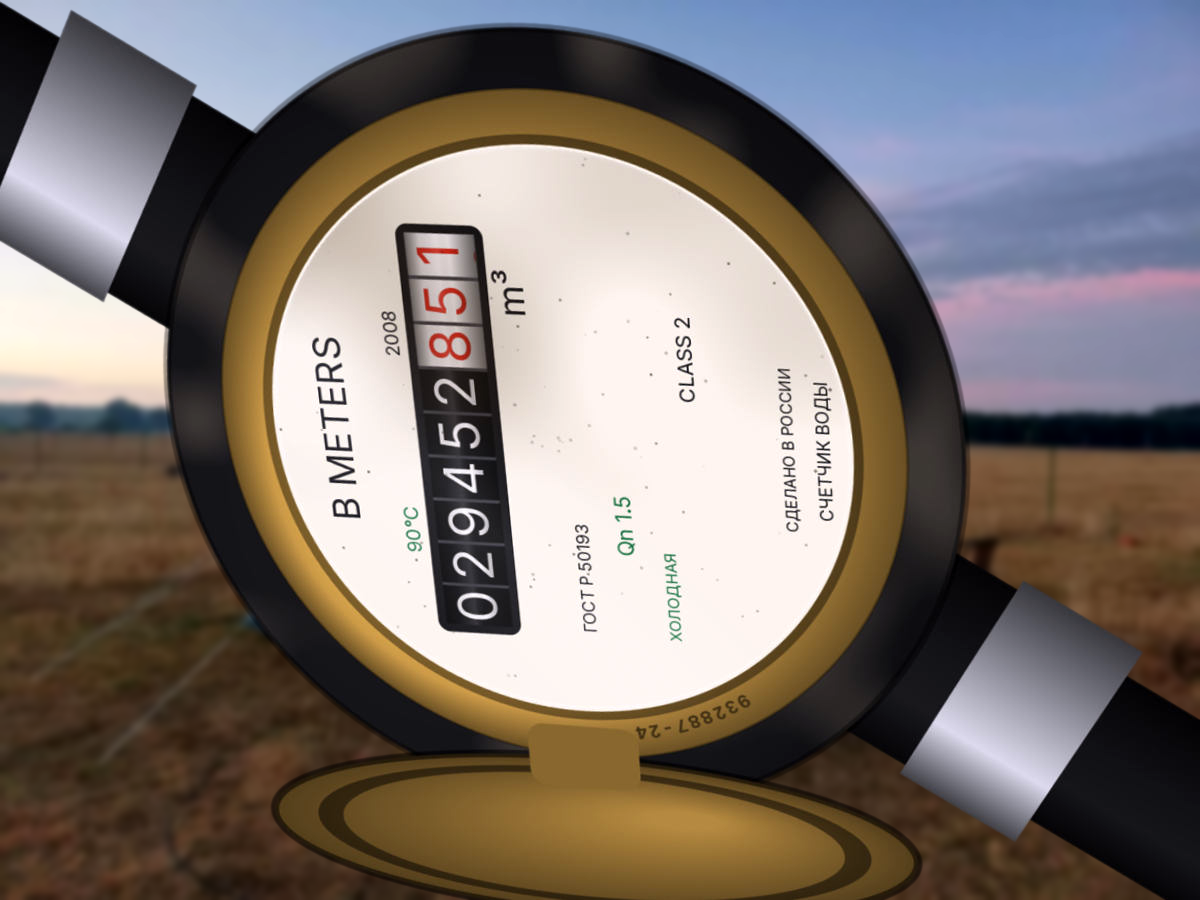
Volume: value=29452.851 unit=m³
